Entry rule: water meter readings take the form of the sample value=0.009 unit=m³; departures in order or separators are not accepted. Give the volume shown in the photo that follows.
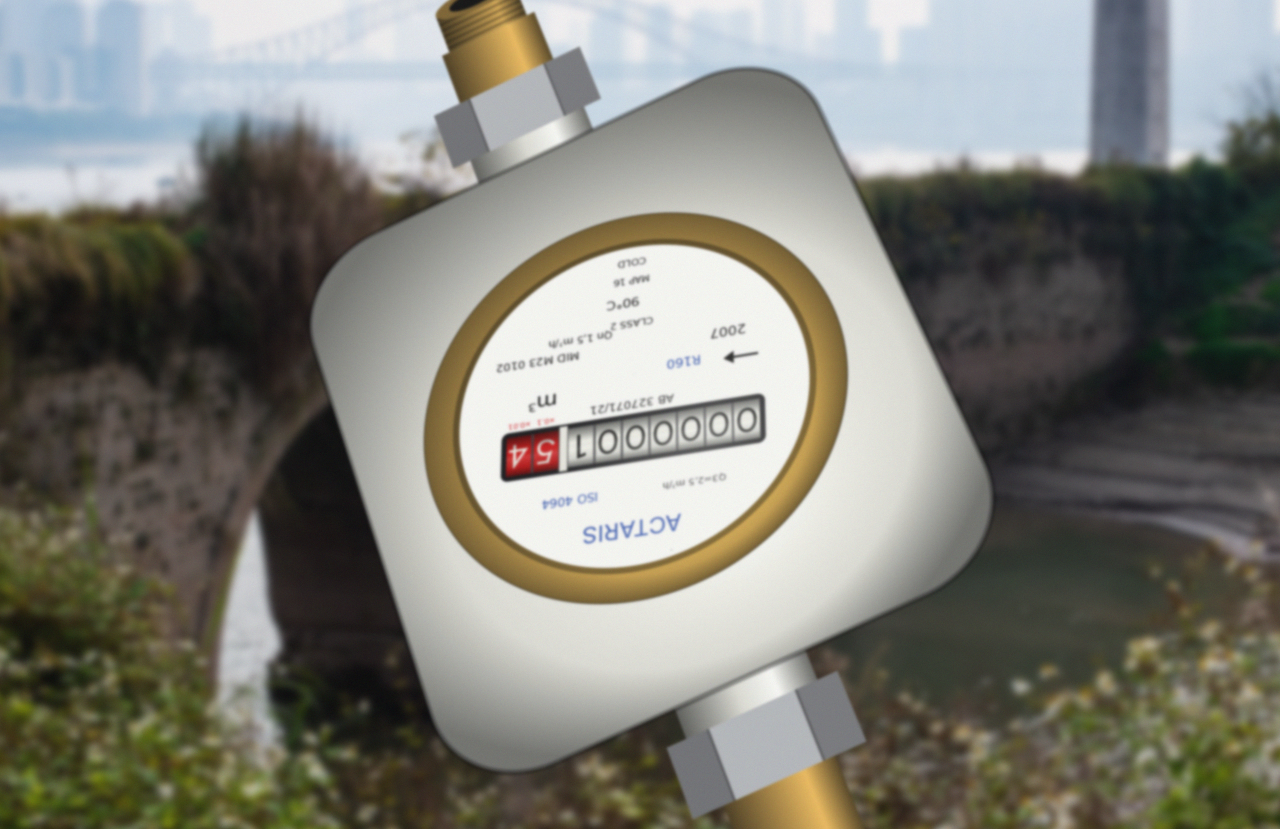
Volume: value=1.54 unit=m³
